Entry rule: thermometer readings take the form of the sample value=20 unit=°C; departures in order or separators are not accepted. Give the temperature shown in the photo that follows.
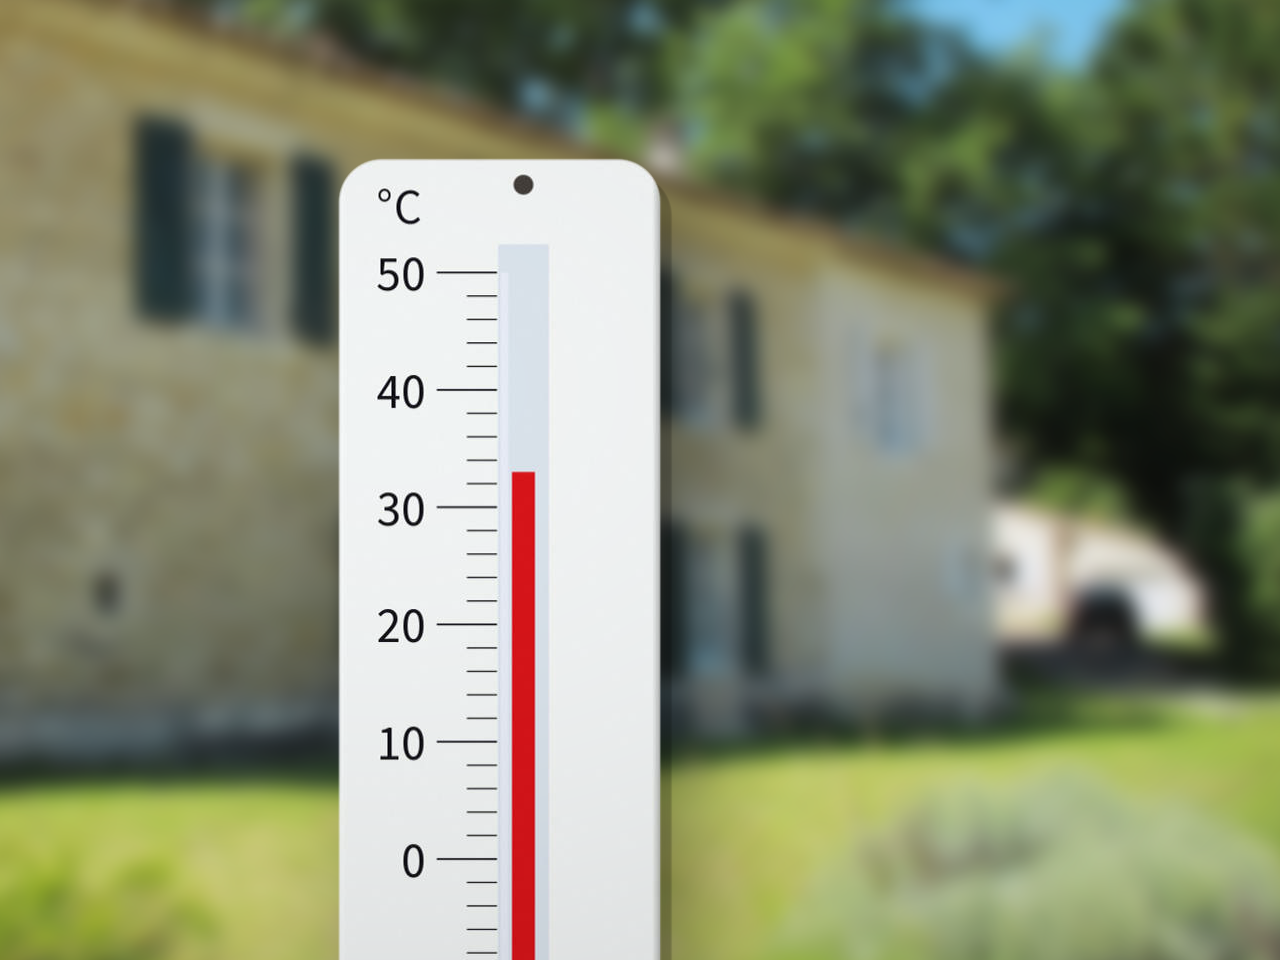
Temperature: value=33 unit=°C
